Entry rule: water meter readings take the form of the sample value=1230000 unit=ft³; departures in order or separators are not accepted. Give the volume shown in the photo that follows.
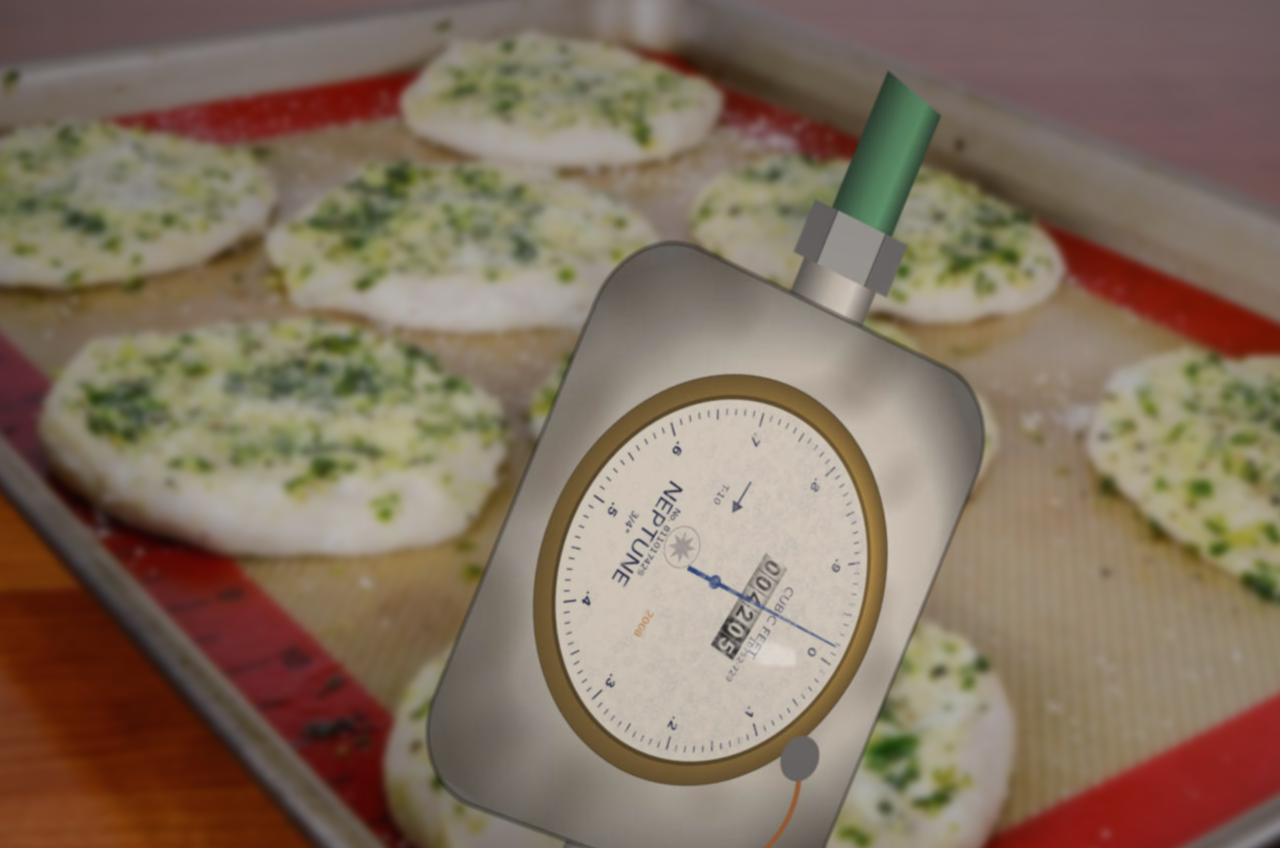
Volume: value=4204.98 unit=ft³
